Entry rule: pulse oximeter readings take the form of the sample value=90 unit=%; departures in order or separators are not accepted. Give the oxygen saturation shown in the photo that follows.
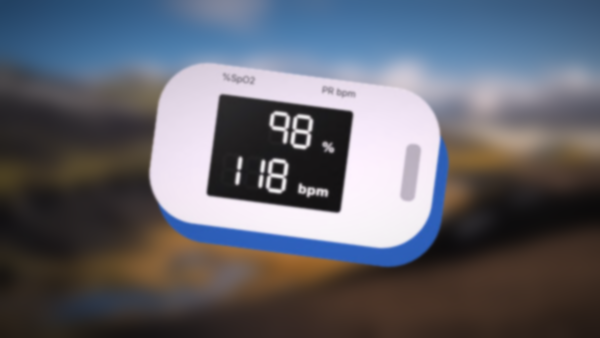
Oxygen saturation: value=98 unit=%
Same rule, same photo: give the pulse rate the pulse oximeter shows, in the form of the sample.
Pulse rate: value=118 unit=bpm
